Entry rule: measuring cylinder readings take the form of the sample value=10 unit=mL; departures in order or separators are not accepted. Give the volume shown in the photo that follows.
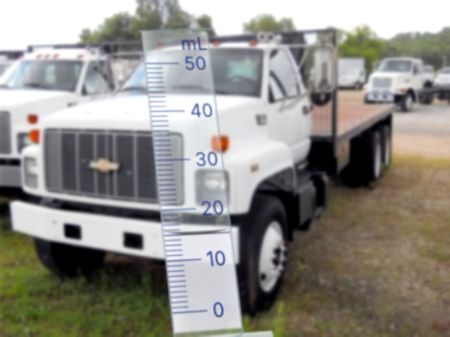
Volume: value=15 unit=mL
